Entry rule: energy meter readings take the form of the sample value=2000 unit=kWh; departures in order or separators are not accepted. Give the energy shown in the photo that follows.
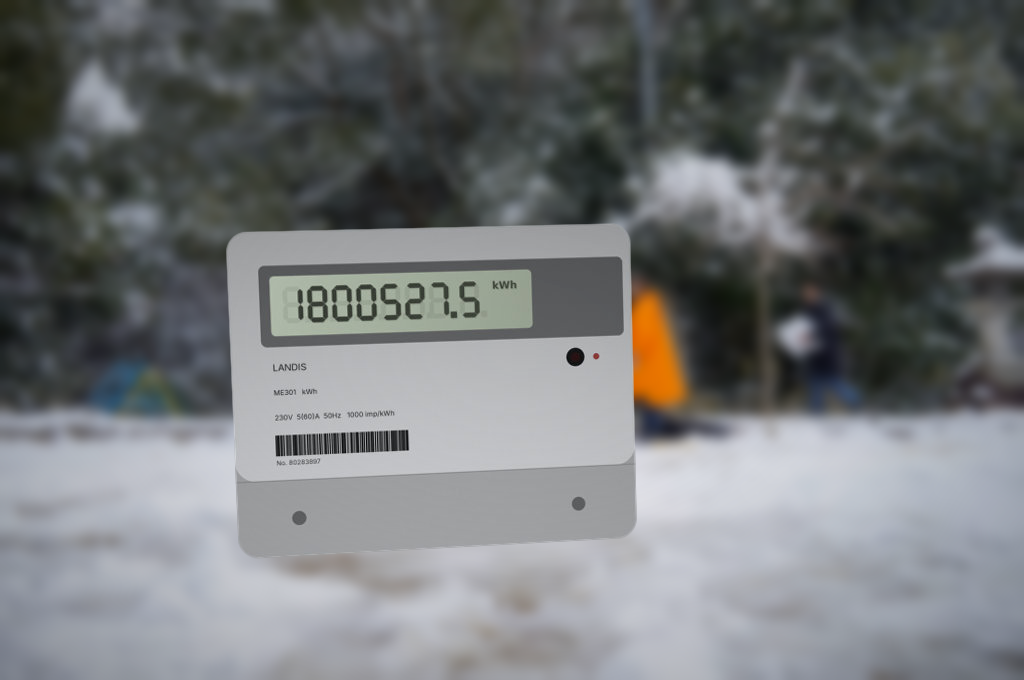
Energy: value=1800527.5 unit=kWh
